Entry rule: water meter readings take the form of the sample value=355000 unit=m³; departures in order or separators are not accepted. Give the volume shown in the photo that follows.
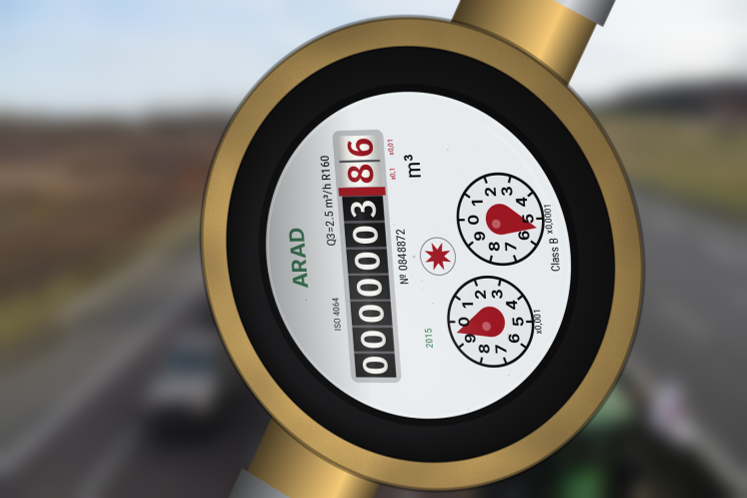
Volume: value=3.8595 unit=m³
